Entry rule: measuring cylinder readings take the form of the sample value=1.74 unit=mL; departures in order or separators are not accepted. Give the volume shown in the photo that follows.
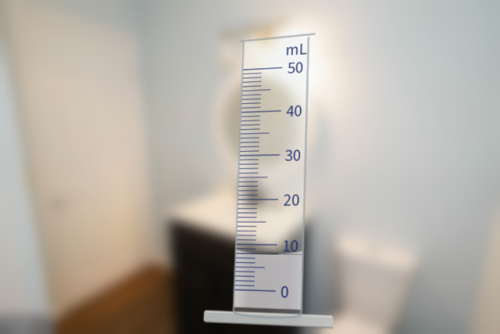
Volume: value=8 unit=mL
